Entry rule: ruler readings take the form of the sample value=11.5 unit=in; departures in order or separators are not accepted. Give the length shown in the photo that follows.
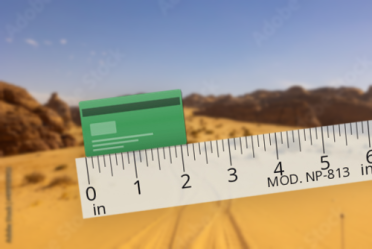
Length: value=2.125 unit=in
